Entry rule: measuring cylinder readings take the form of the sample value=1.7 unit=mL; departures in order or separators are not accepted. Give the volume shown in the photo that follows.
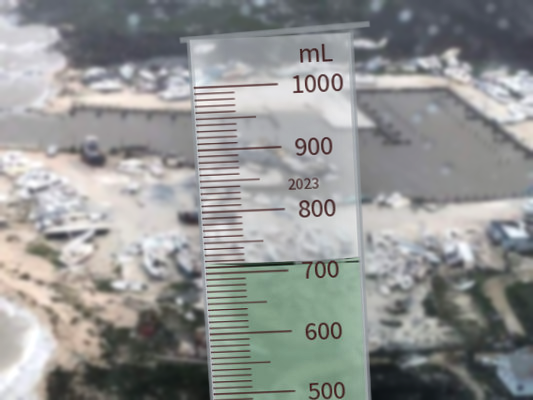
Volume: value=710 unit=mL
